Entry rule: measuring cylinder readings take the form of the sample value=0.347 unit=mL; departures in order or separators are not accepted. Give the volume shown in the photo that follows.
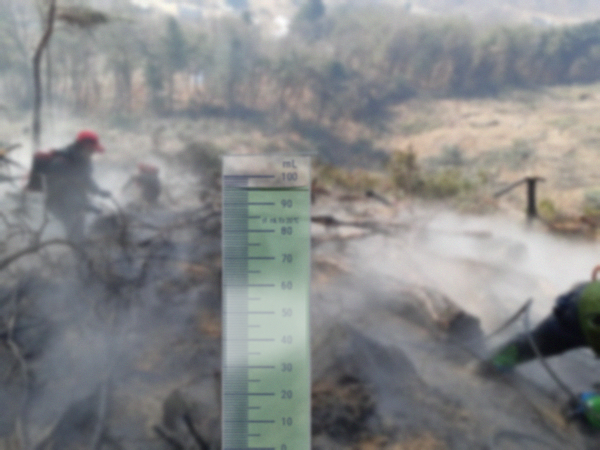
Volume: value=95 unit=mL
